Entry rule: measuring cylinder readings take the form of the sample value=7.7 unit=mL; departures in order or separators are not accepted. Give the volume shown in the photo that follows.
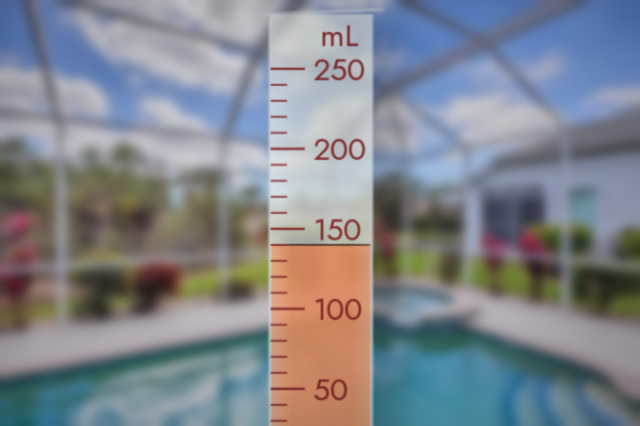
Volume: value=140 unit=mL
